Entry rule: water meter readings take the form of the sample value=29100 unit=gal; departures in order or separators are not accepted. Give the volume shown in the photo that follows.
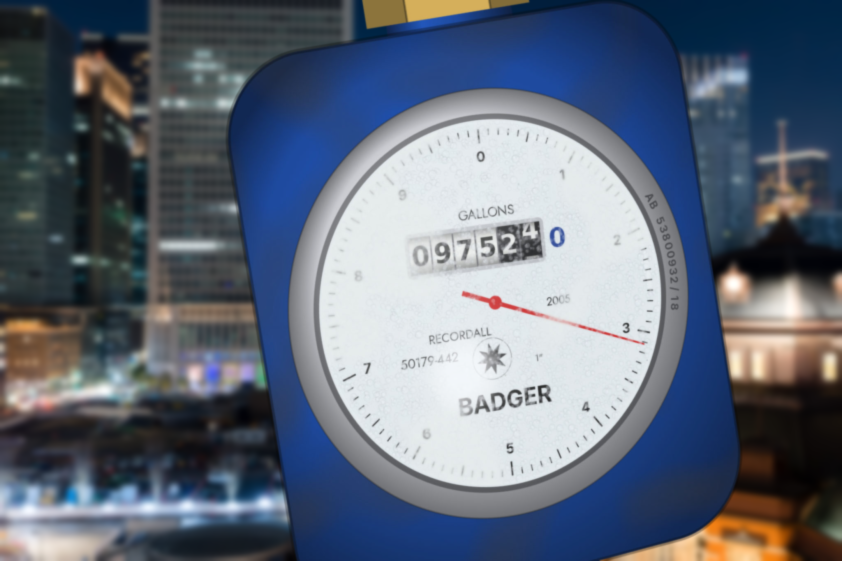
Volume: value=975243.1 unit=gal
